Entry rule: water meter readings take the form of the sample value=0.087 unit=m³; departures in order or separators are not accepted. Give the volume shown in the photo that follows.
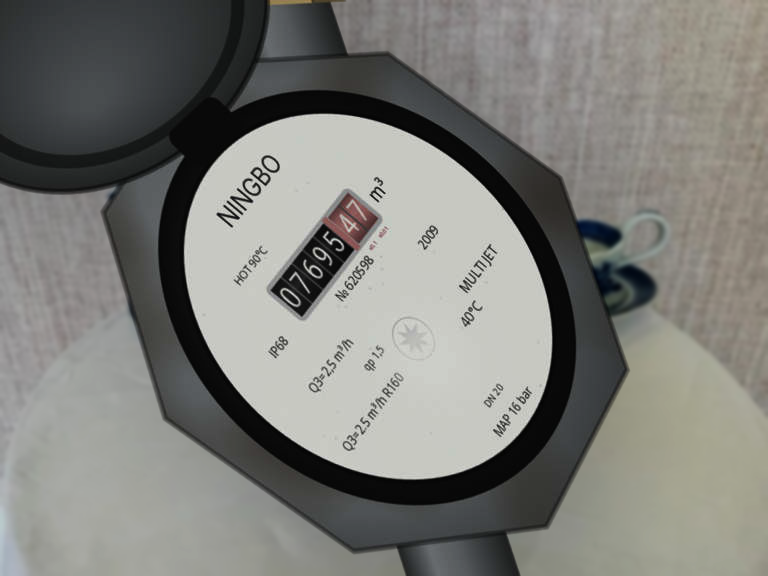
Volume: value=7695.47 unit=m³
